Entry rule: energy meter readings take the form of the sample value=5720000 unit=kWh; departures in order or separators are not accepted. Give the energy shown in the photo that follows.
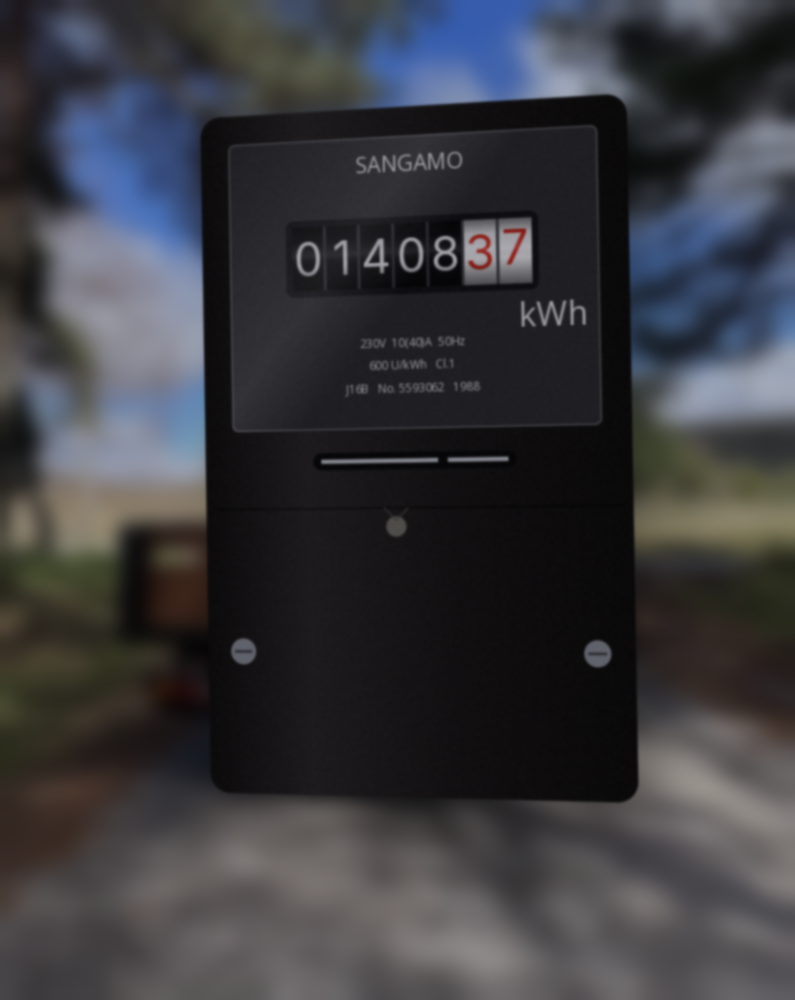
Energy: value=1408.37 unit=kWh
